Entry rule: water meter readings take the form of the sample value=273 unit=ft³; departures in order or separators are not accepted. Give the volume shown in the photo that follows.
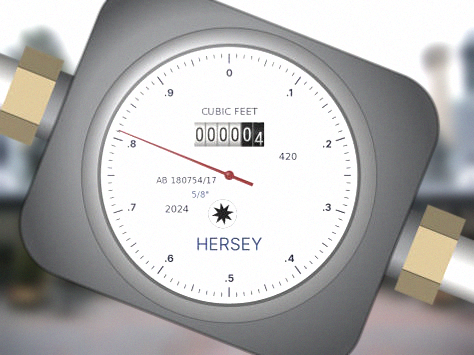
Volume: value=3.81 unit=ft³
